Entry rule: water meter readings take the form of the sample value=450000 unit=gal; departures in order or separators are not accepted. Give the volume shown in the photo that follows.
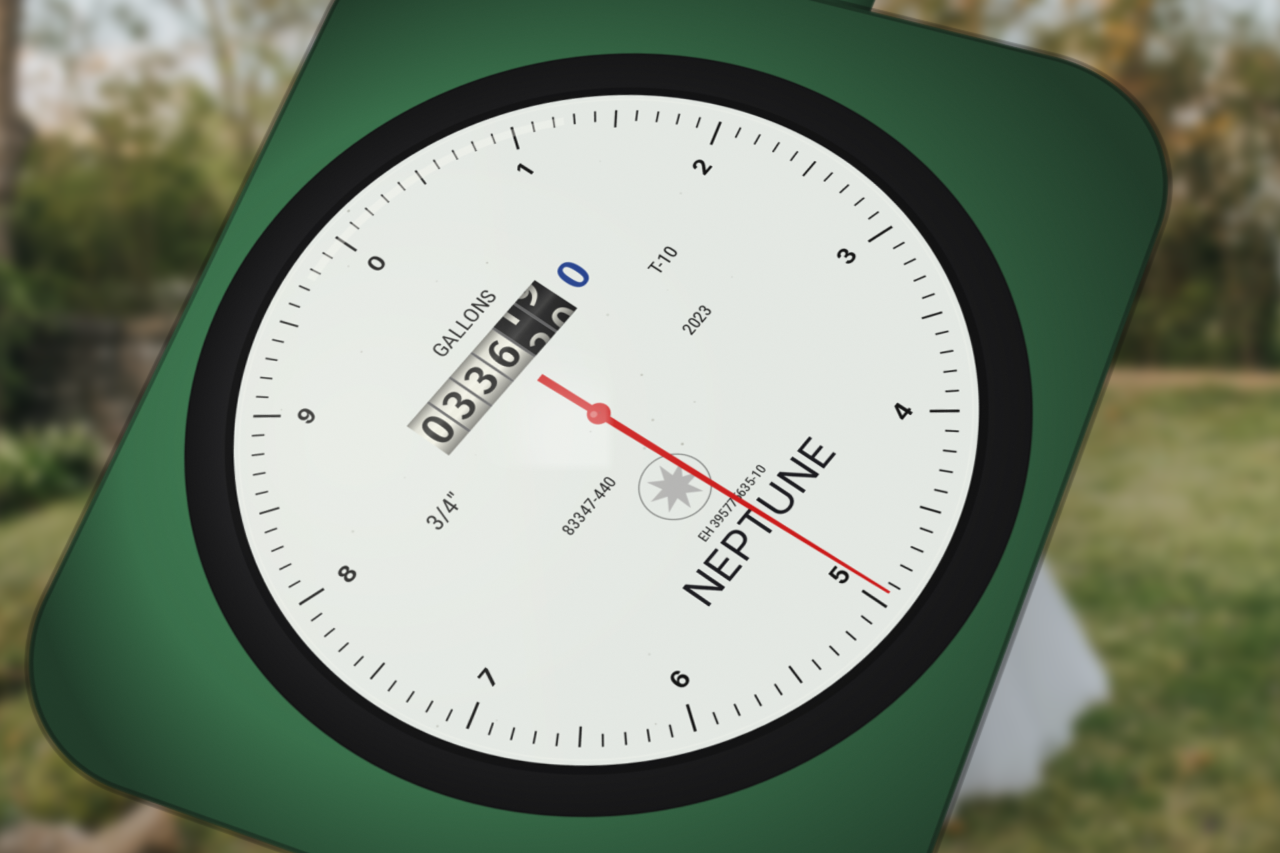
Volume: value=336194.9 unit=gal
